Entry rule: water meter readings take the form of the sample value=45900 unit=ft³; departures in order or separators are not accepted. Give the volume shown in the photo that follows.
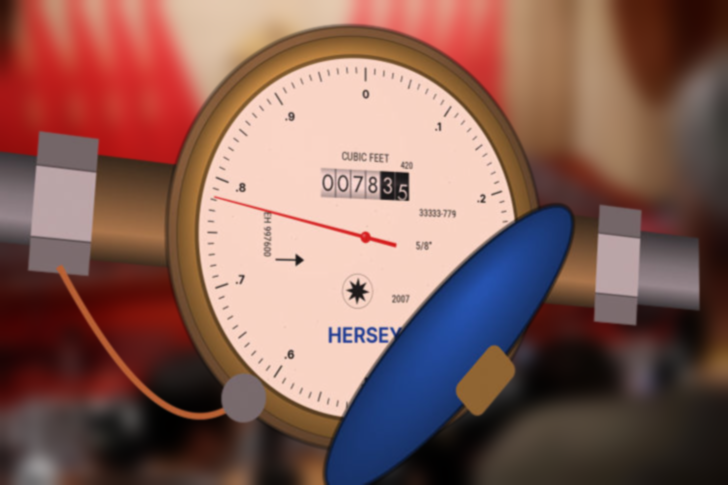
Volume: value=7834.78 unit=ft³
